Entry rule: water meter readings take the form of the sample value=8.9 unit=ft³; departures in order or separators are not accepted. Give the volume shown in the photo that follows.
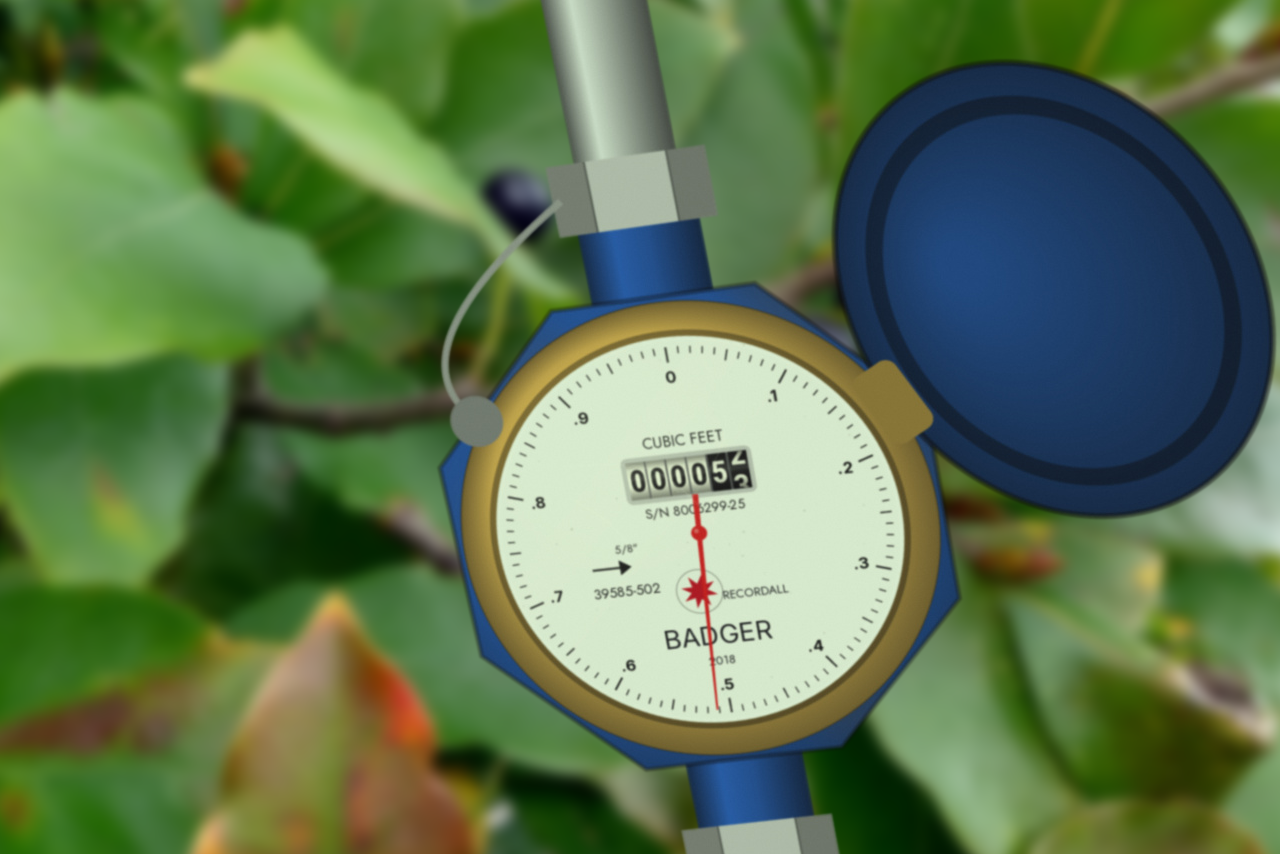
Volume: value=52.51 unit=ft³
